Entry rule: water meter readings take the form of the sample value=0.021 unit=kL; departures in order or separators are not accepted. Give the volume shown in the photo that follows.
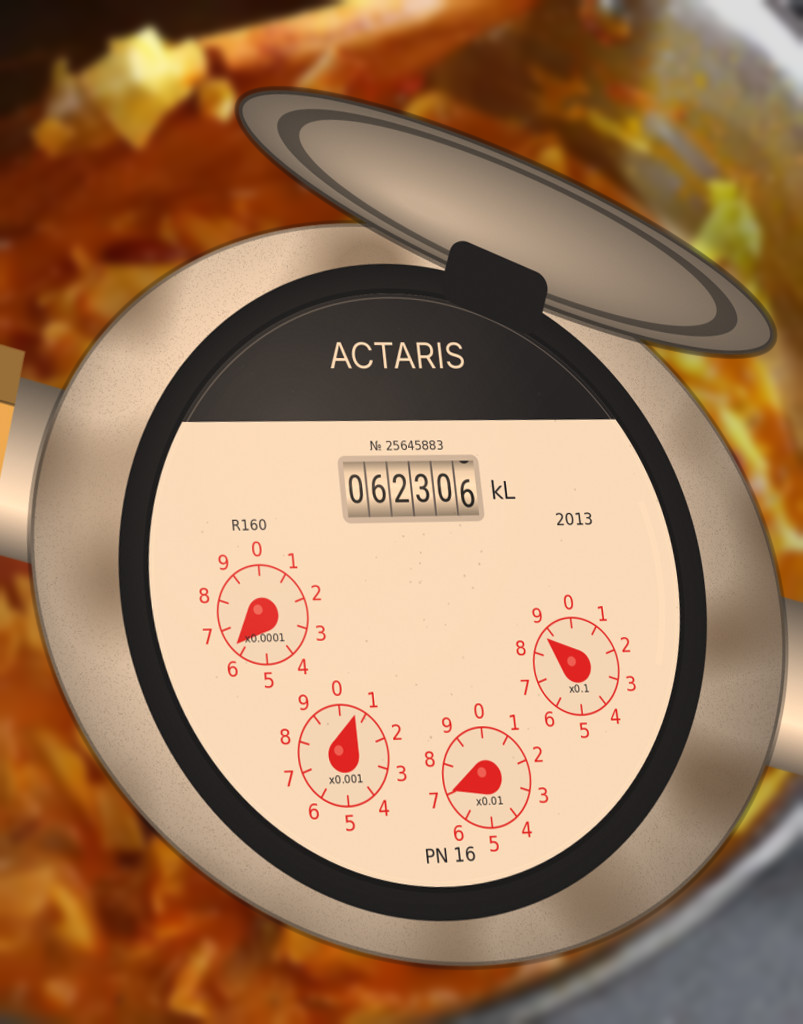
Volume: value=62305.8706 unit=kL
